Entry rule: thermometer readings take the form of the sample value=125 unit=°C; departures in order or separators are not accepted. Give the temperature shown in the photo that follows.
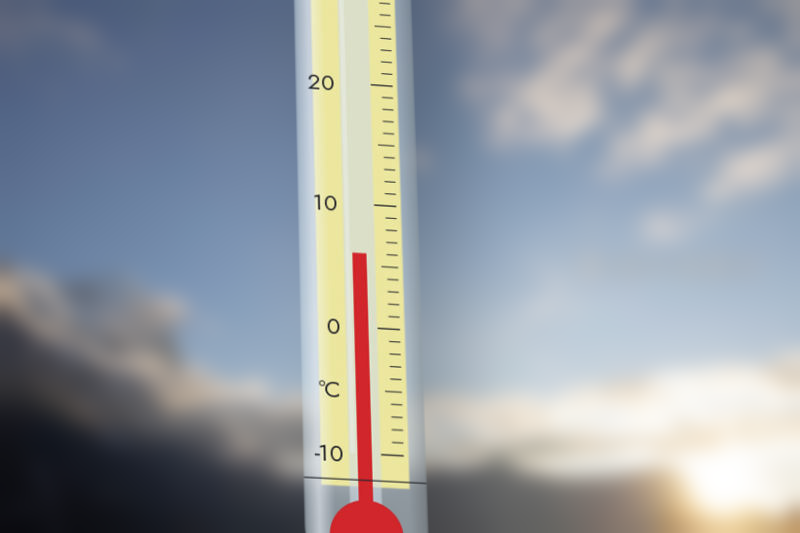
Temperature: value=6 unit=°C
